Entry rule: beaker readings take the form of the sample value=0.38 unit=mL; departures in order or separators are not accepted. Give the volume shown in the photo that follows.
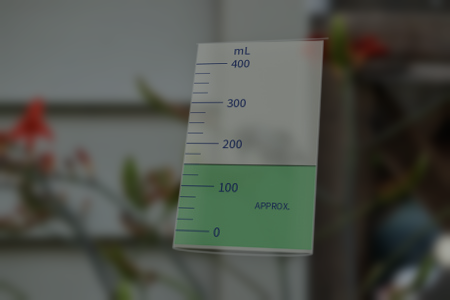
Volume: value=150 unit=mL
